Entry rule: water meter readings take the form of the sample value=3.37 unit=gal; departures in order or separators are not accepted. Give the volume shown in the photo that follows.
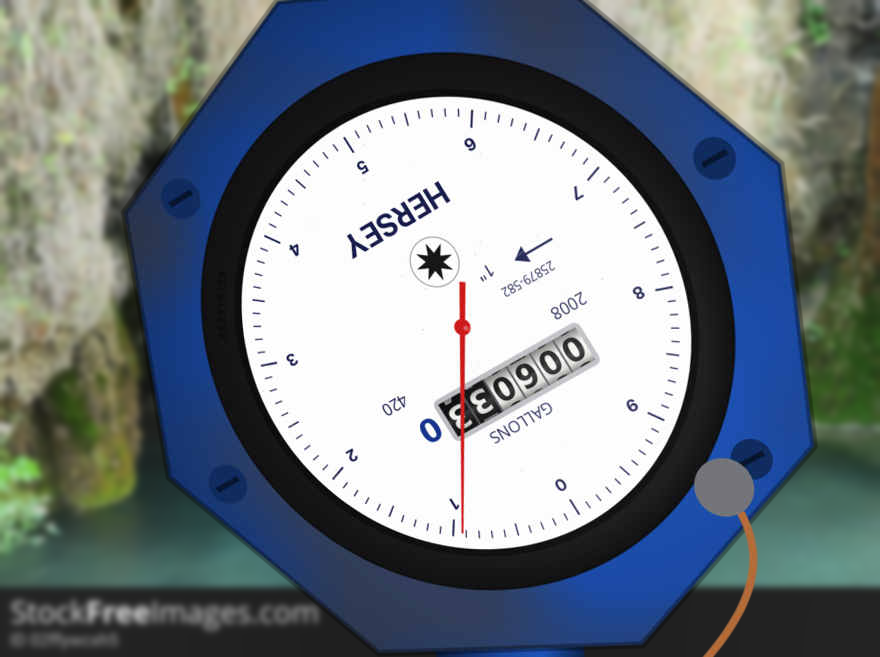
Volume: value=60330.9 unit=gal
